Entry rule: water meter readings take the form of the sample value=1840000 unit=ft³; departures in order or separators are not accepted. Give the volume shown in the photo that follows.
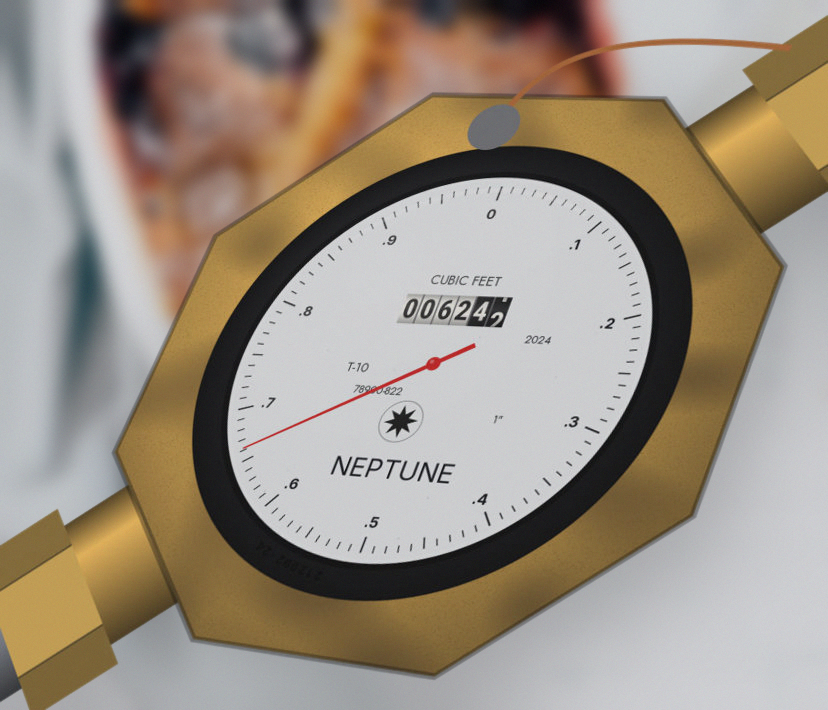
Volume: value=6241.66 unit=ft³
